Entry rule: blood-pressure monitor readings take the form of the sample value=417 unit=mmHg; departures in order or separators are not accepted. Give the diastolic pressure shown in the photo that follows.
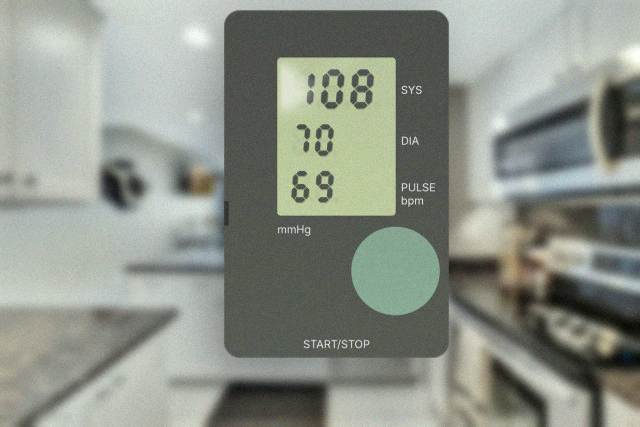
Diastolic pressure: value=70 unit=mmHg
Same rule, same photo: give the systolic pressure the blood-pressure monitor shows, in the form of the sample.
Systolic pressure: value=108 unit=mmHg
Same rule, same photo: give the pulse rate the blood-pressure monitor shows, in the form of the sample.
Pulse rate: value=69 unit=bpm
